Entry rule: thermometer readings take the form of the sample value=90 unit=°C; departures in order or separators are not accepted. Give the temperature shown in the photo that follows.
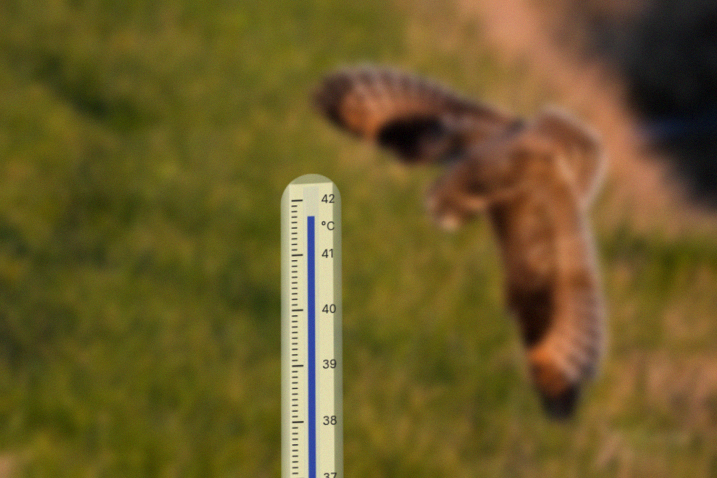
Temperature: value=41.7 unit=°C
